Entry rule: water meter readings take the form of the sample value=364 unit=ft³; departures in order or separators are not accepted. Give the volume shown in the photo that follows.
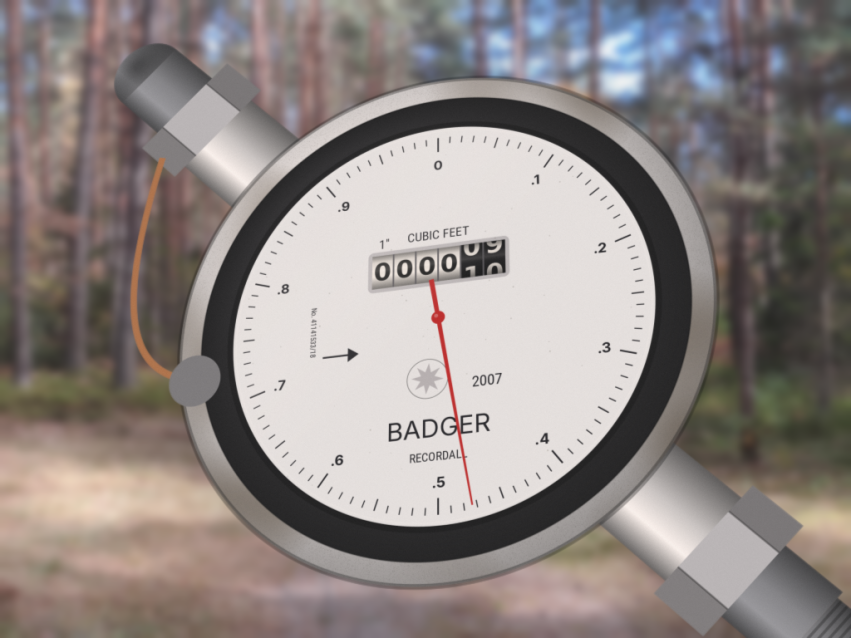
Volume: value=9.47 unit=ft³
